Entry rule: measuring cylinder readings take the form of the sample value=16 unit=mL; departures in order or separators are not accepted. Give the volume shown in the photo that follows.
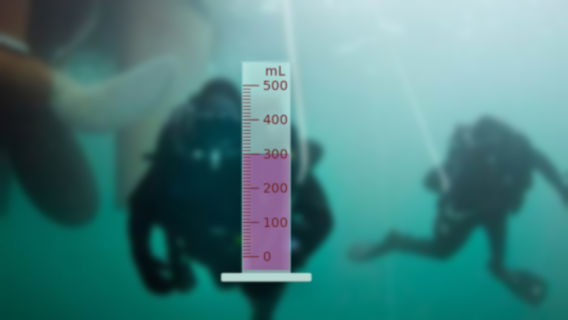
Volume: value=300 unit=mL
